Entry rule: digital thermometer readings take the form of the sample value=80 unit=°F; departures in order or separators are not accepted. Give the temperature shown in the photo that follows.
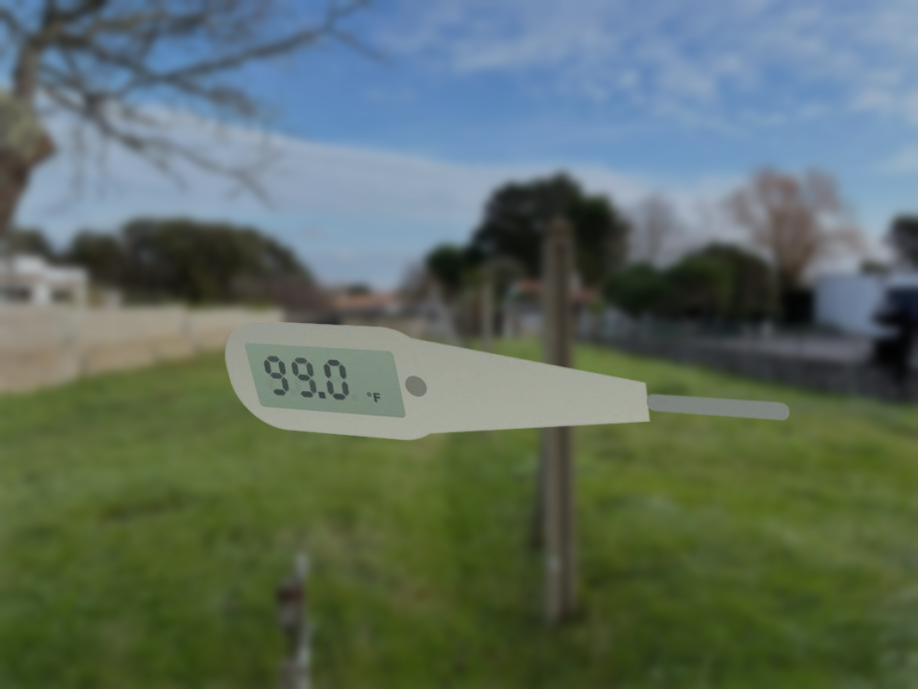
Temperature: value=99.0 unit=°F
